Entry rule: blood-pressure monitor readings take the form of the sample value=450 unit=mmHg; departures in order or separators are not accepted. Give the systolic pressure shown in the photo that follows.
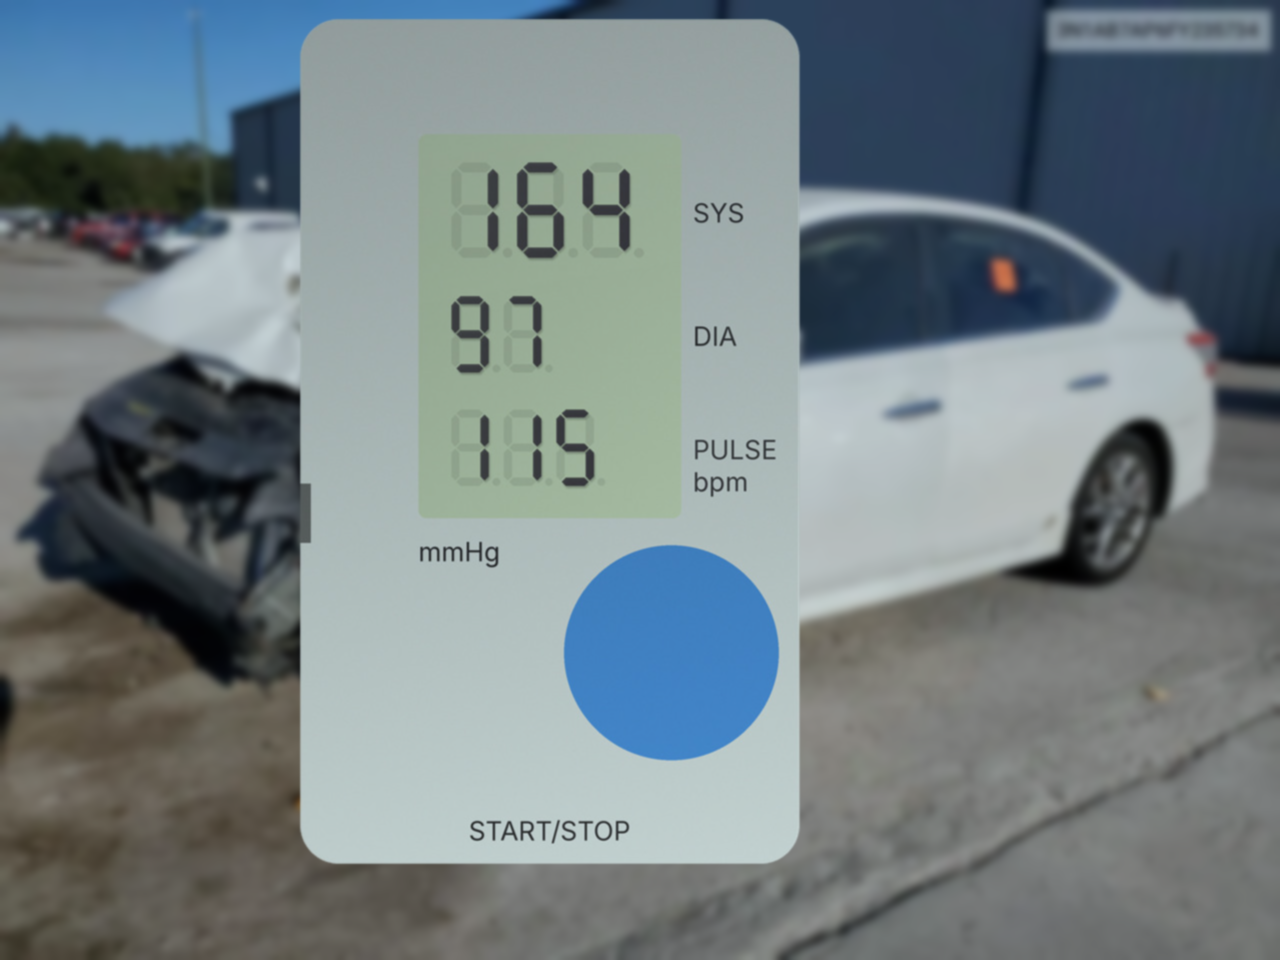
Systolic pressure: value=164 unit=mmHg
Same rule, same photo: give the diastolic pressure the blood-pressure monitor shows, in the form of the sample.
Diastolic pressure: value=97 unit=mmHg
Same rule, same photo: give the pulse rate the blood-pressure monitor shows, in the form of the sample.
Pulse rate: value=115 unit=bpm
